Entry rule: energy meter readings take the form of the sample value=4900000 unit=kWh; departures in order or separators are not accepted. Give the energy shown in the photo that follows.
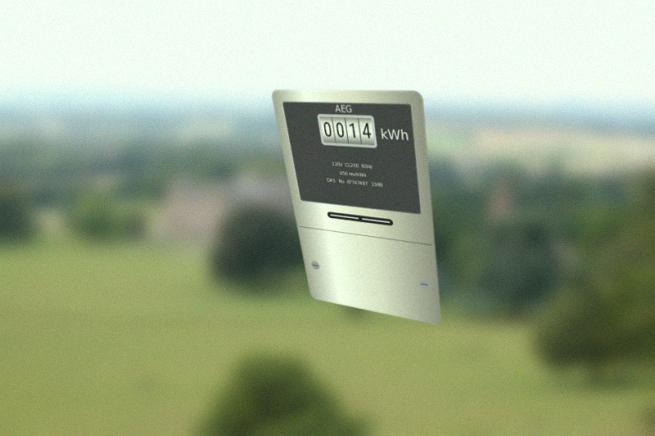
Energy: value=14 unit=kWh
